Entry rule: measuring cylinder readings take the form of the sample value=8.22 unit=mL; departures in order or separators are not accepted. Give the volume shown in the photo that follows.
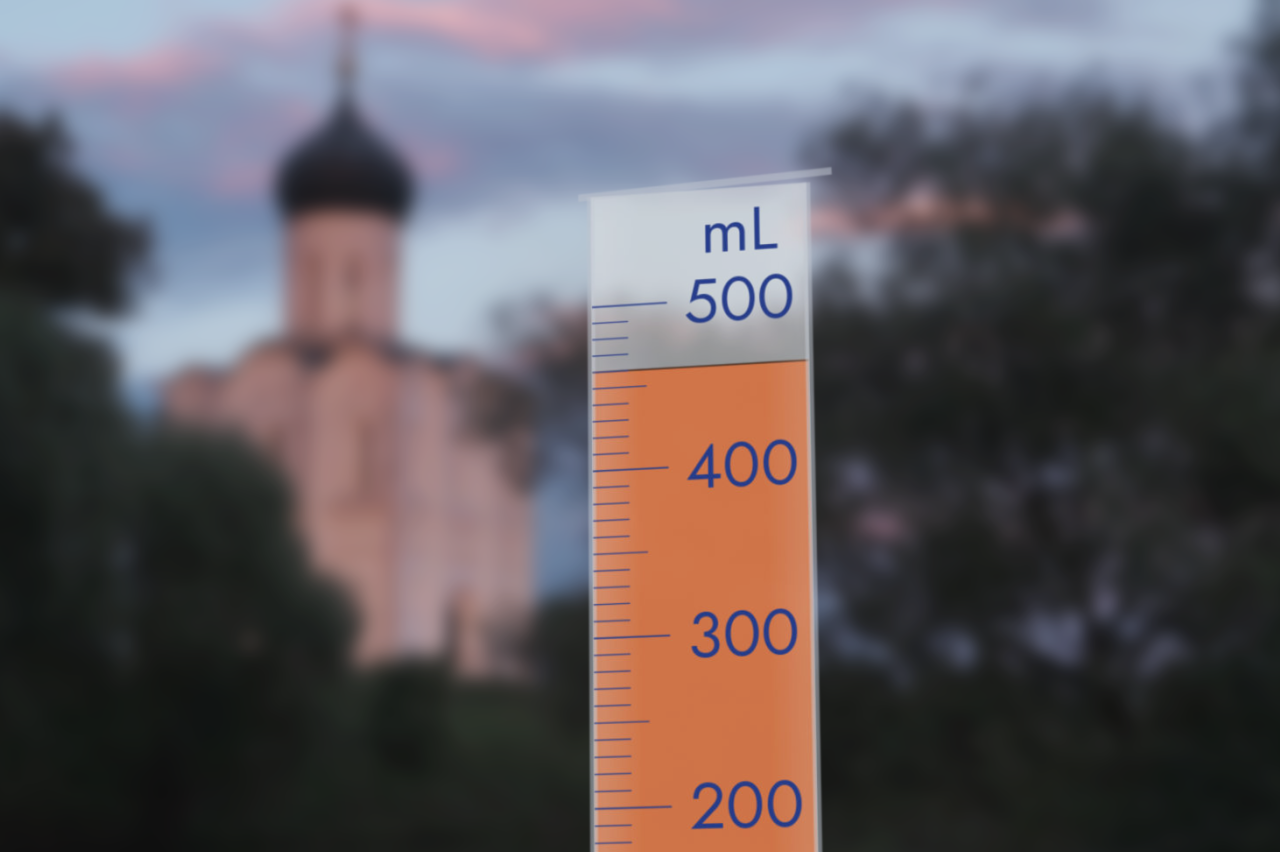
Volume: value=460 unit=mL
